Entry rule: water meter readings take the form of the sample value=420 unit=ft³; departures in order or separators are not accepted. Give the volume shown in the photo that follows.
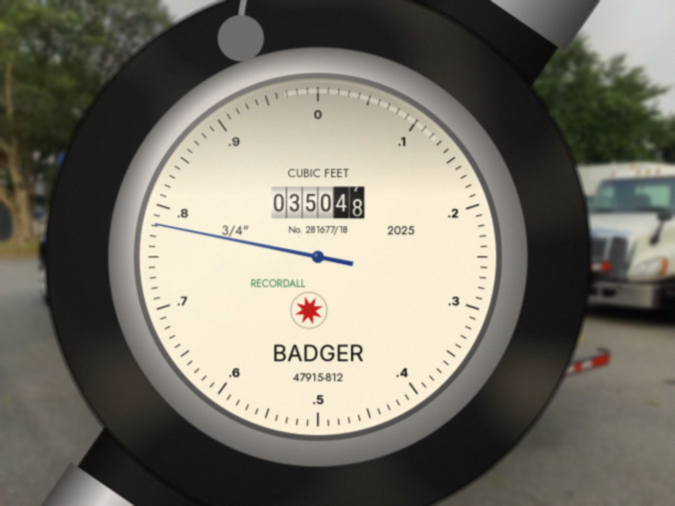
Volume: value=35047.78 unit=ft³
